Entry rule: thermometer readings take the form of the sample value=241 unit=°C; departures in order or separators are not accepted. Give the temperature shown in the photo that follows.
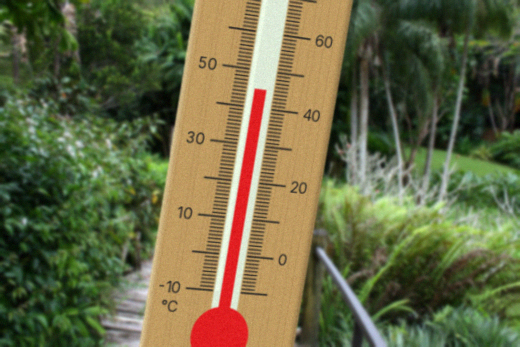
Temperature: value=45 unit=°C
